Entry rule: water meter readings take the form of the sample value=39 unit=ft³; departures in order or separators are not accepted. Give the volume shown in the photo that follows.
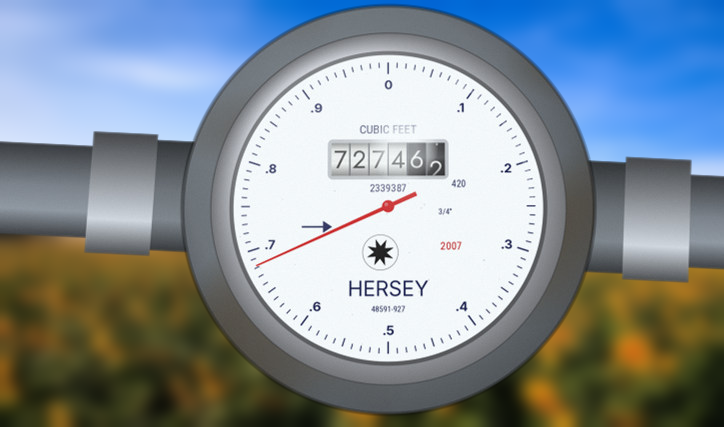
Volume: value=727461.68 unit=ft³
